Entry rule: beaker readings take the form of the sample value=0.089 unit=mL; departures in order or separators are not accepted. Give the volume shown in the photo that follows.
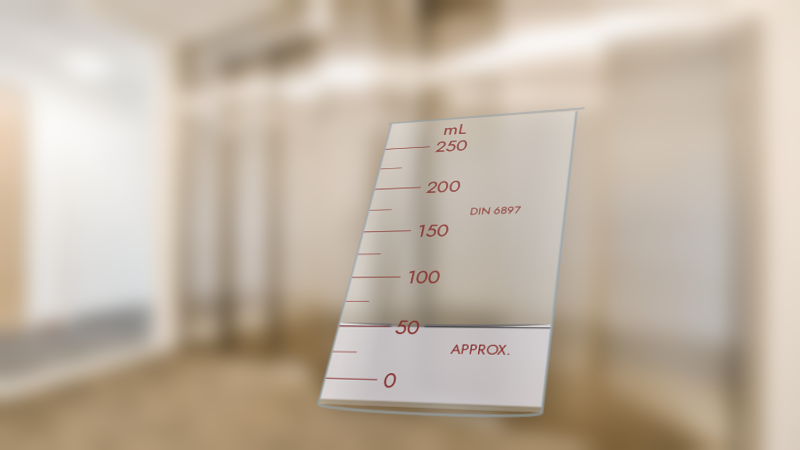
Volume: value=50 unit=mL
